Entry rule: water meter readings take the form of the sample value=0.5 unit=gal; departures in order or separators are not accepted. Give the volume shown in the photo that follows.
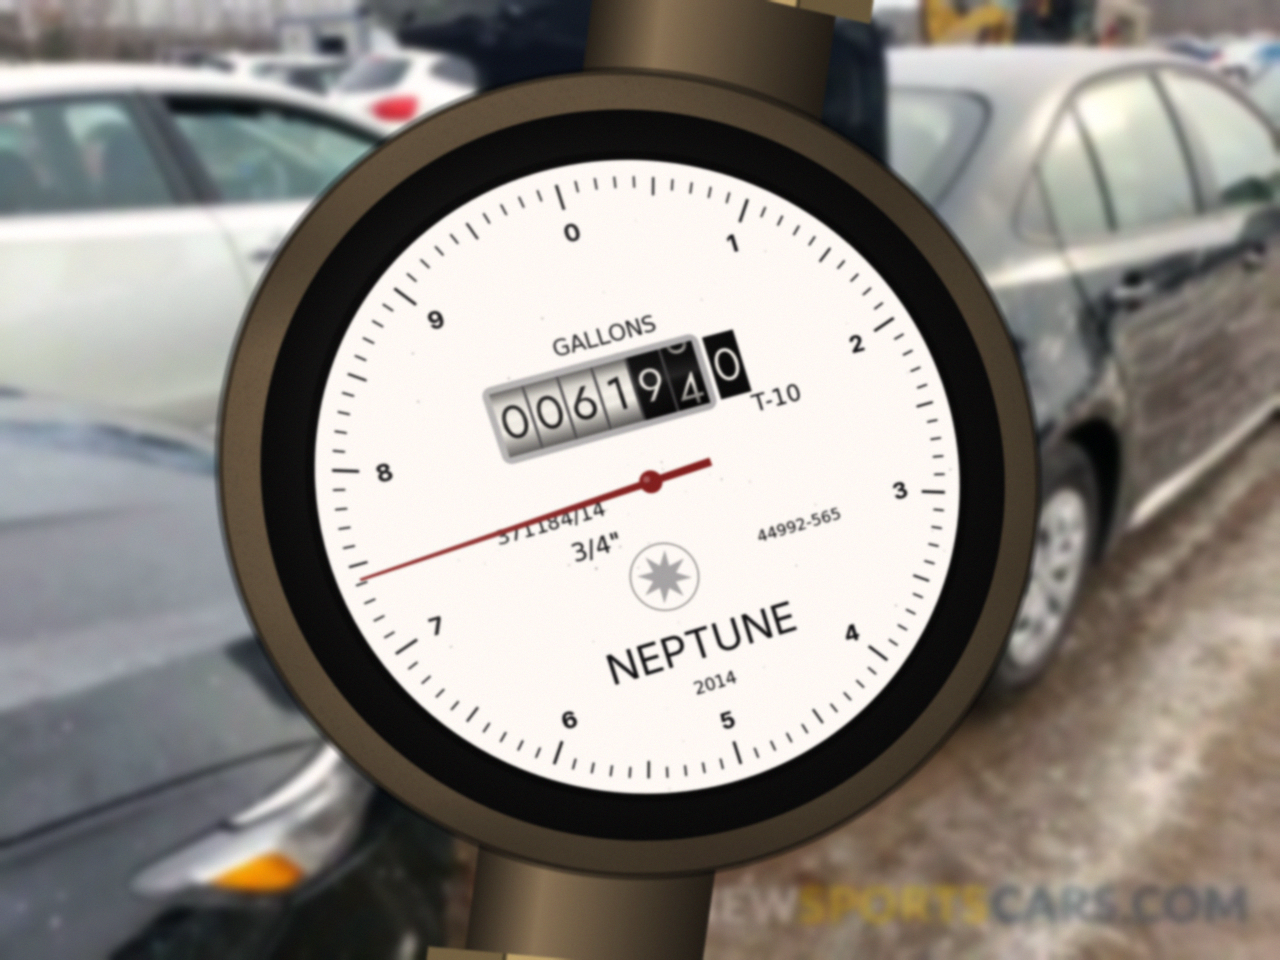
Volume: value=61937.4 unit=gal
